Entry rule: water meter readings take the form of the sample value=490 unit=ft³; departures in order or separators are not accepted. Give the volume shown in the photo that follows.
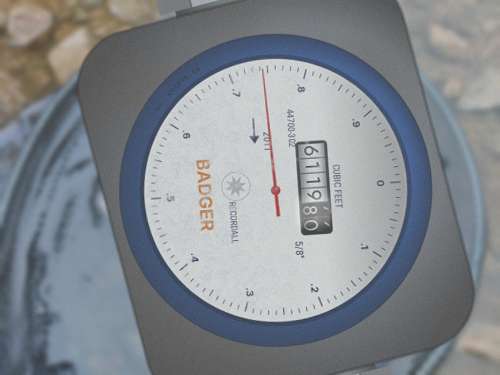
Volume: value=611979.74 unit=ft³
